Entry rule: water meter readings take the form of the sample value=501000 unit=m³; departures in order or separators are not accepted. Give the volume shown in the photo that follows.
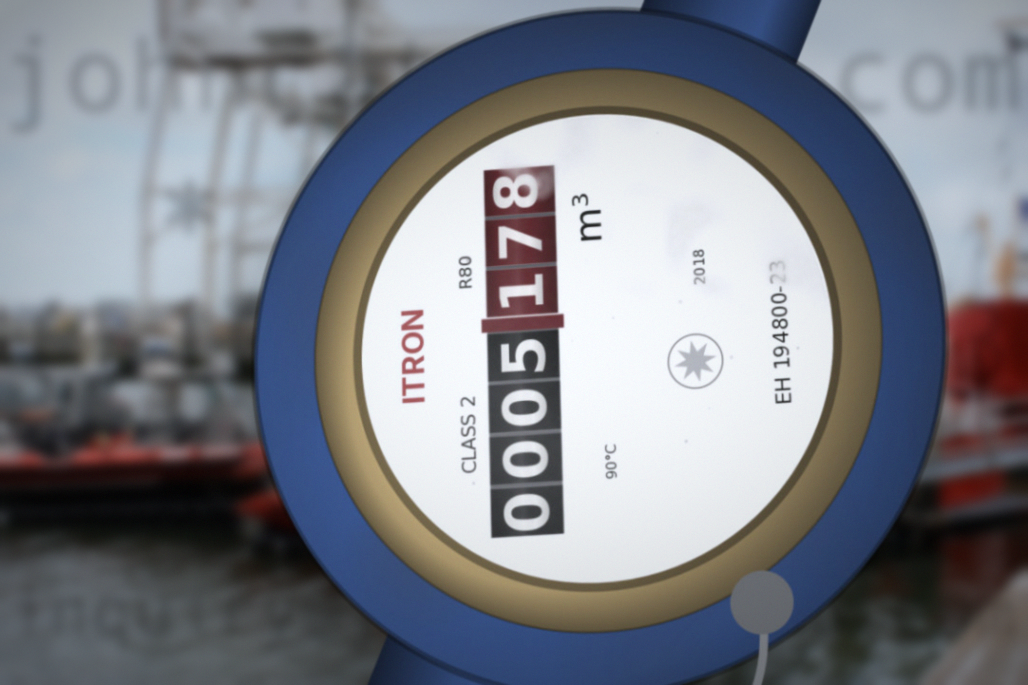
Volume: value=5.178 unit=m³
